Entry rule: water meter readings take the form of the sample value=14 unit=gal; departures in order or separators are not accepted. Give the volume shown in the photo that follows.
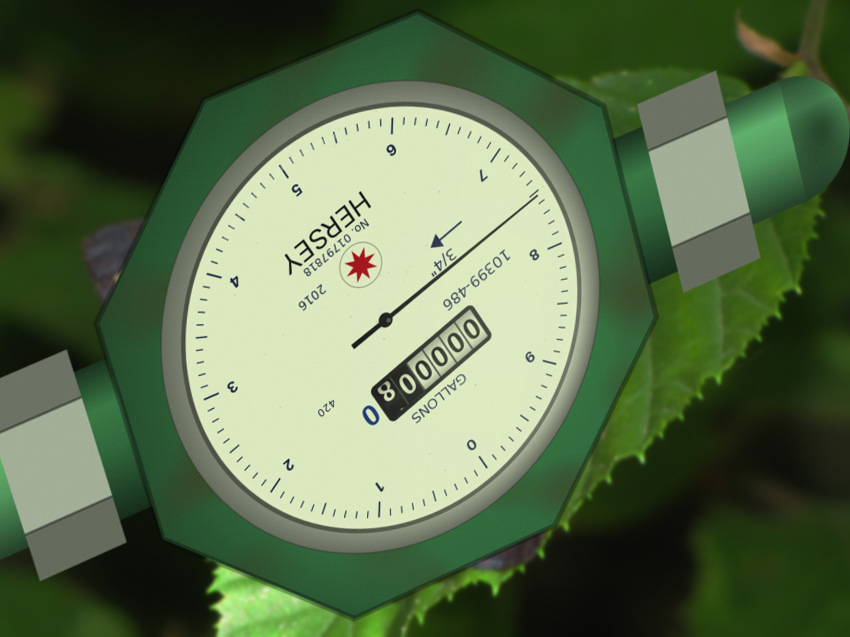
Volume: value=77.5 unit=gal
